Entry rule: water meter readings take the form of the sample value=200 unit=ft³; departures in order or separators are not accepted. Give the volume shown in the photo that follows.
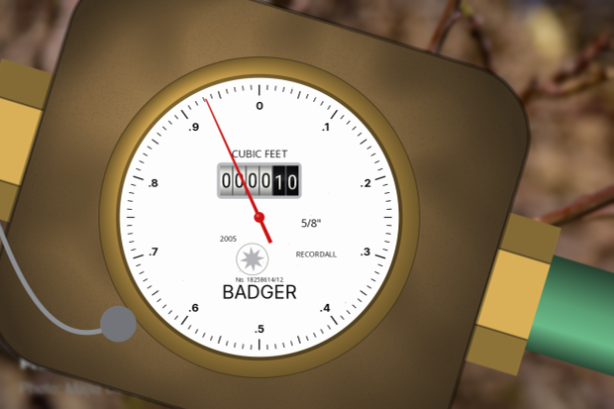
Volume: value=9.93 unit=ft³
